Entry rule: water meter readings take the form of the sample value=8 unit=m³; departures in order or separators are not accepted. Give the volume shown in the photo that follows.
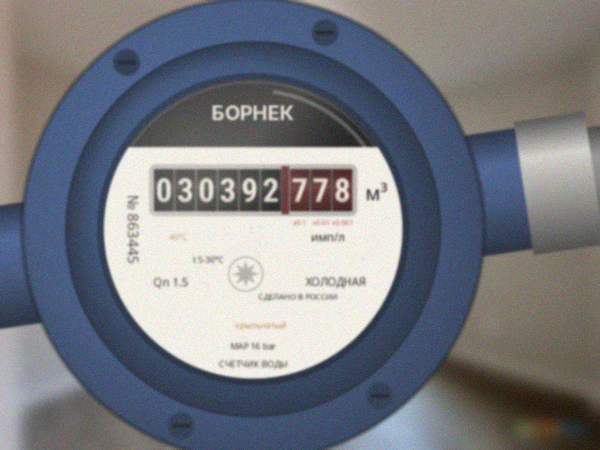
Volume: value=30392.778 unit=m³
